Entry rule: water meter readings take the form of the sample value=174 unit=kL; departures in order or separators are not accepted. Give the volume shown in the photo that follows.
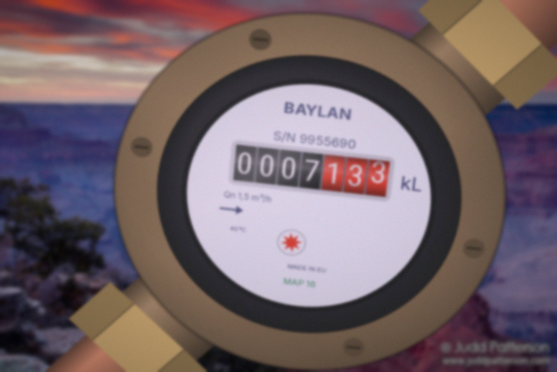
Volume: value=7.133 unit=kL
